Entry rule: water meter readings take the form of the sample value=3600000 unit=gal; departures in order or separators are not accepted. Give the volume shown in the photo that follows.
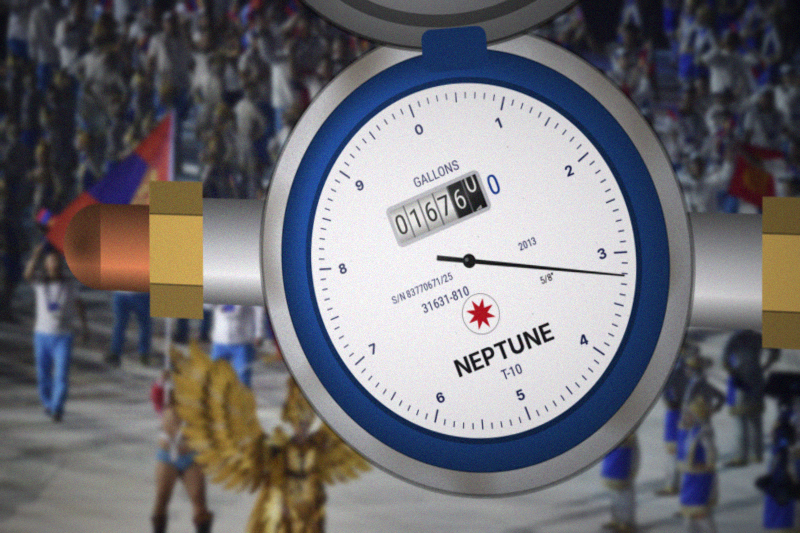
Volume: value=167603.2 unit=gal
